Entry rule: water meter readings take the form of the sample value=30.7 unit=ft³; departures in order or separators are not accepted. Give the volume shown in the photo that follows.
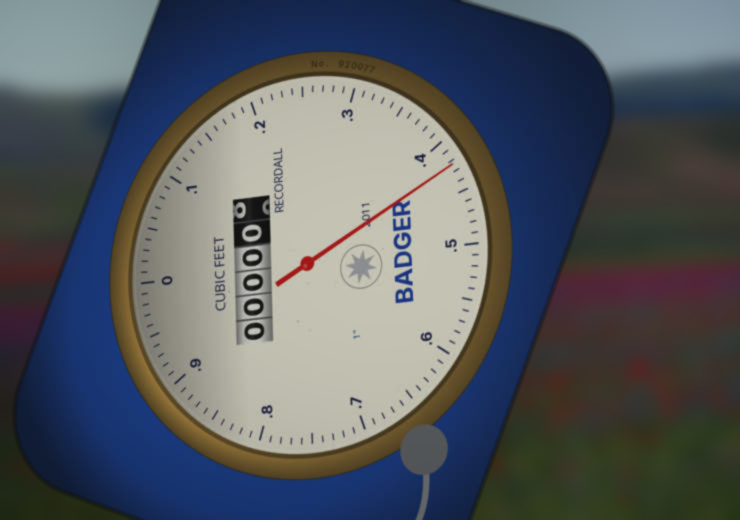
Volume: value=8.42 unit=ft³
